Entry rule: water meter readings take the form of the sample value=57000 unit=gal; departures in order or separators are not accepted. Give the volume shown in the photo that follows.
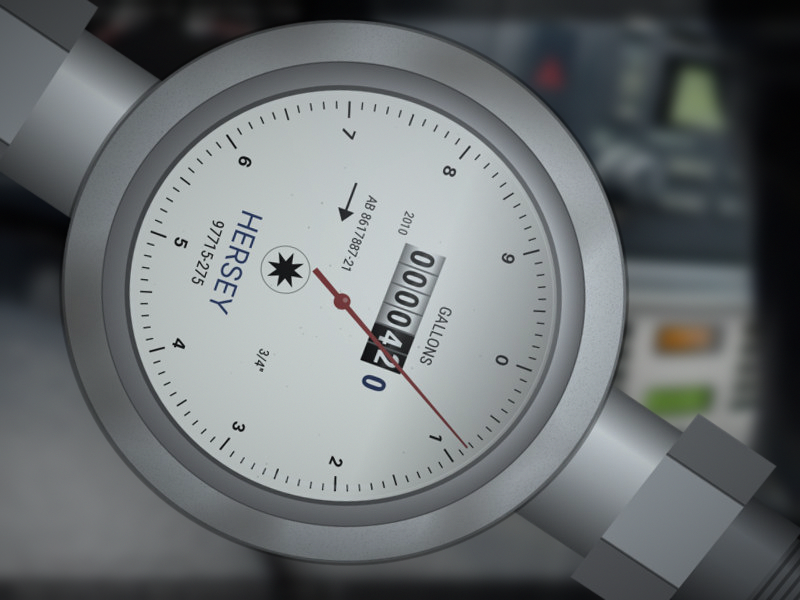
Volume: value=420.8 unit=gal
